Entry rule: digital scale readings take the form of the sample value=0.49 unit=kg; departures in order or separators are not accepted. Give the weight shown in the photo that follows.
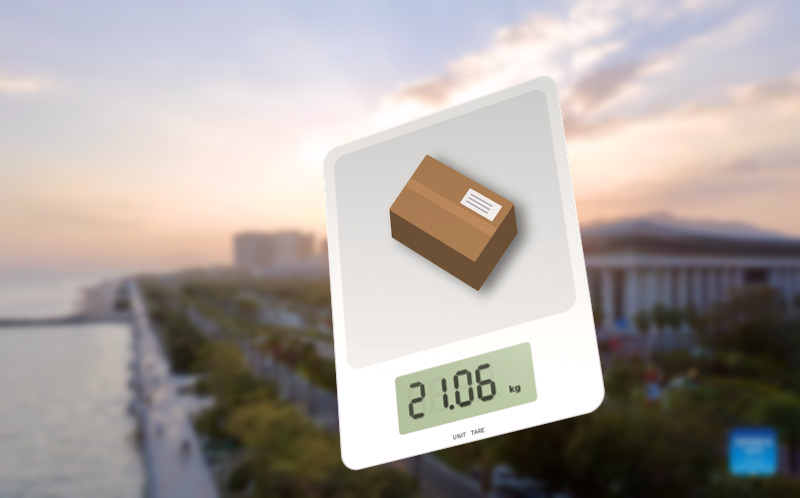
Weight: value=21.06 unit=kg
